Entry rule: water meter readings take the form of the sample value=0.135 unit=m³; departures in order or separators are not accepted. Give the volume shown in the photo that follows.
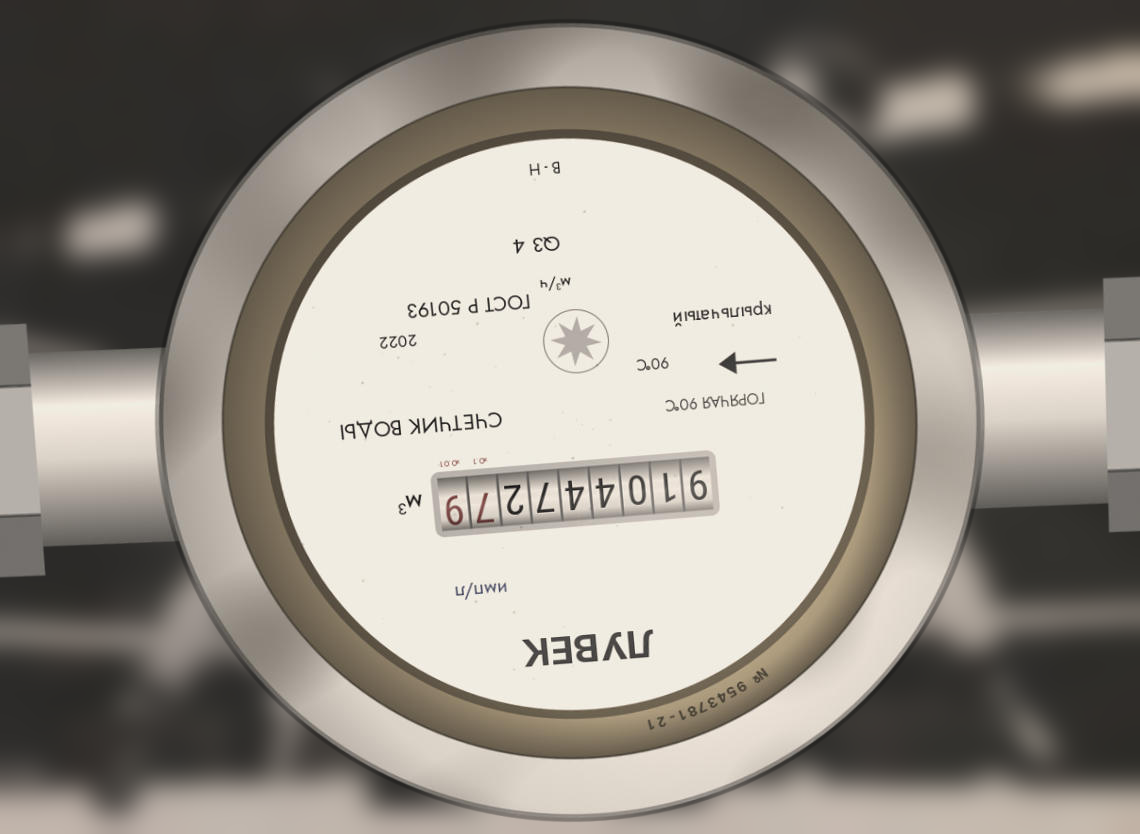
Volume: value=9104472.79 unit=m³
